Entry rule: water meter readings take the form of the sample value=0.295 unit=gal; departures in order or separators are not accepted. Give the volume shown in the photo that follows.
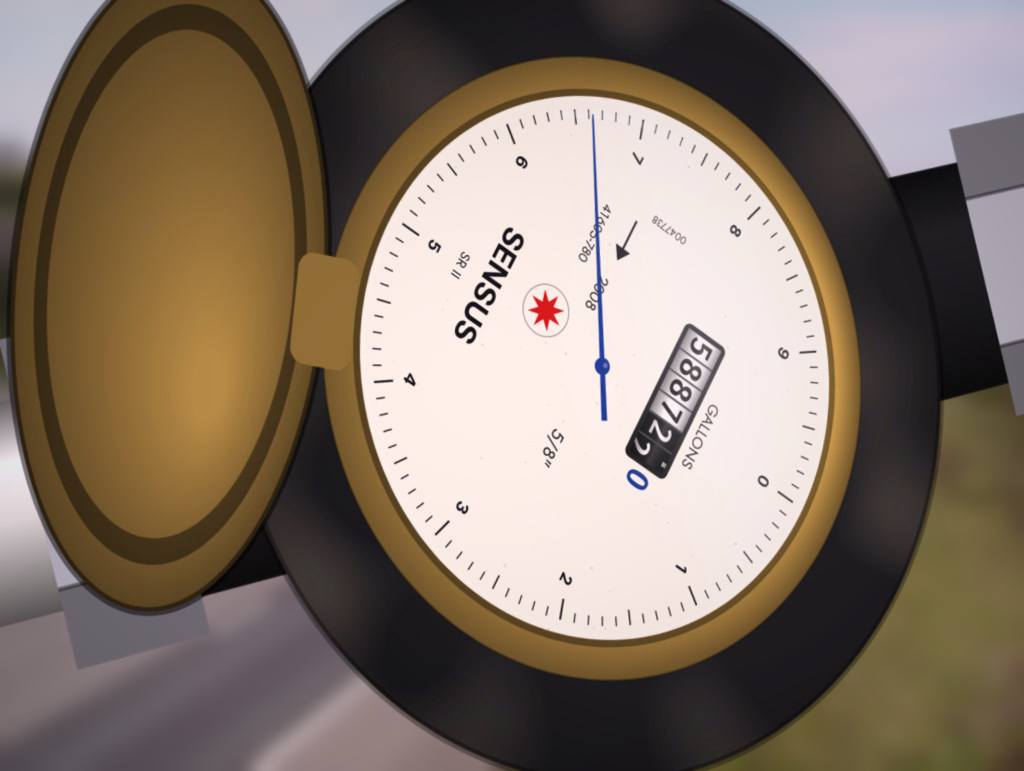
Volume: value=5887216.6 unit=gal
